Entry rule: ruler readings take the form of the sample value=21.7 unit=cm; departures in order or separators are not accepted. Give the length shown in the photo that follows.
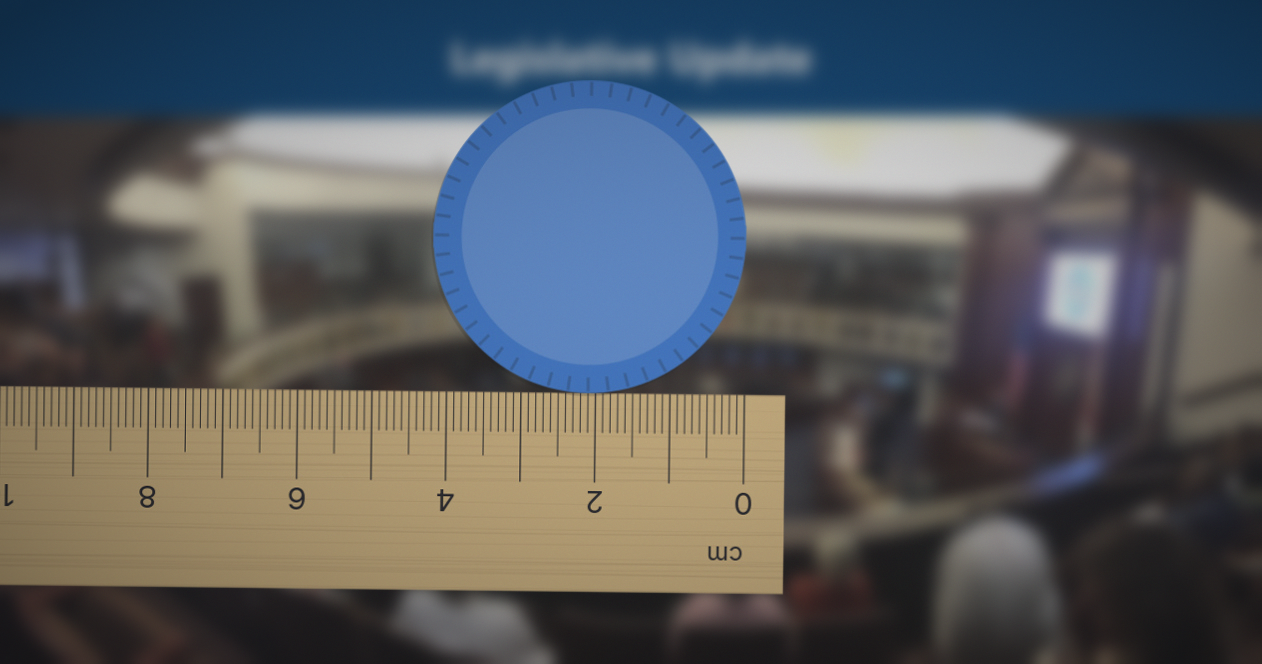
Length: value=4.2 unit=cm
